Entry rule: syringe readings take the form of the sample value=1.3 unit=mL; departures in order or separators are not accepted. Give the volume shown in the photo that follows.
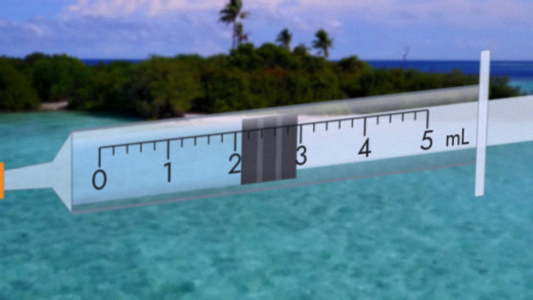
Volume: value=2.1 unit=mL
